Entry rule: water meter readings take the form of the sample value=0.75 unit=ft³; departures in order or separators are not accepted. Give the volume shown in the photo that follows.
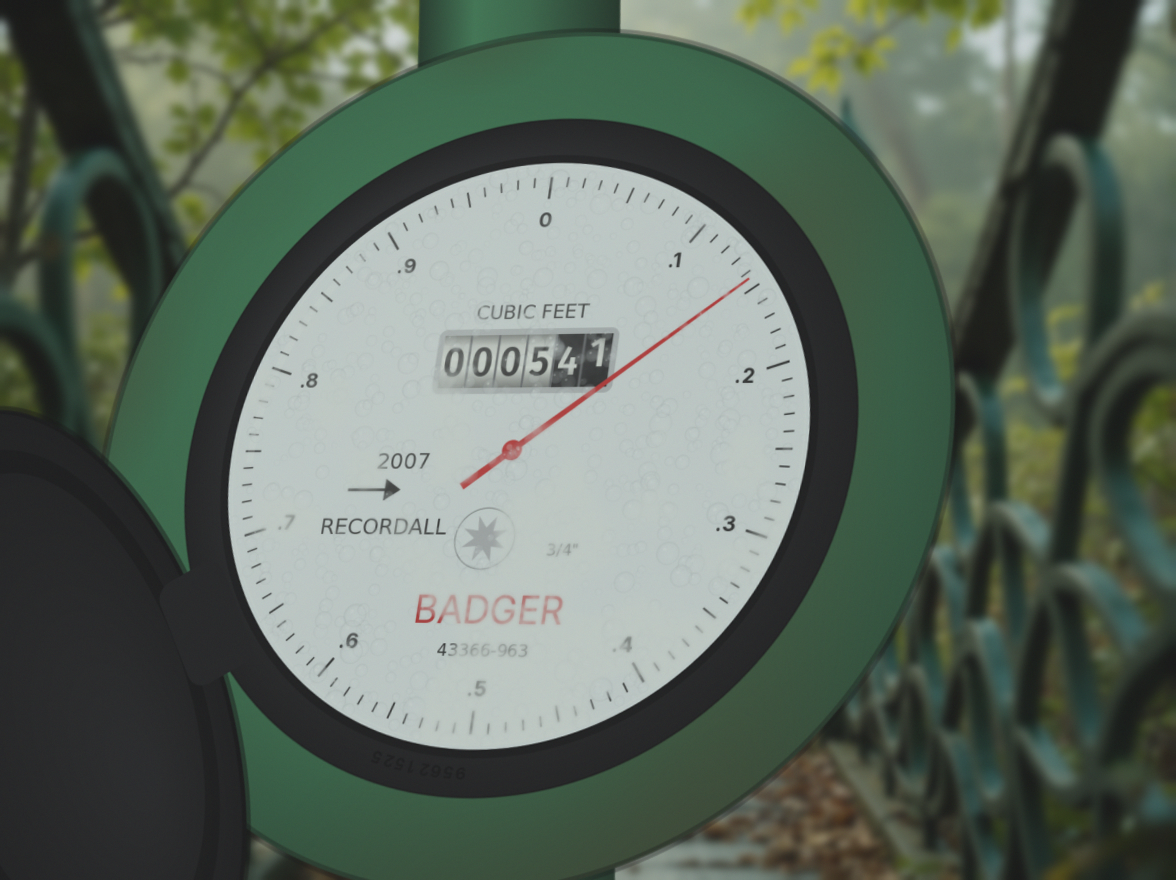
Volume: value=541.14 unit=ft³
